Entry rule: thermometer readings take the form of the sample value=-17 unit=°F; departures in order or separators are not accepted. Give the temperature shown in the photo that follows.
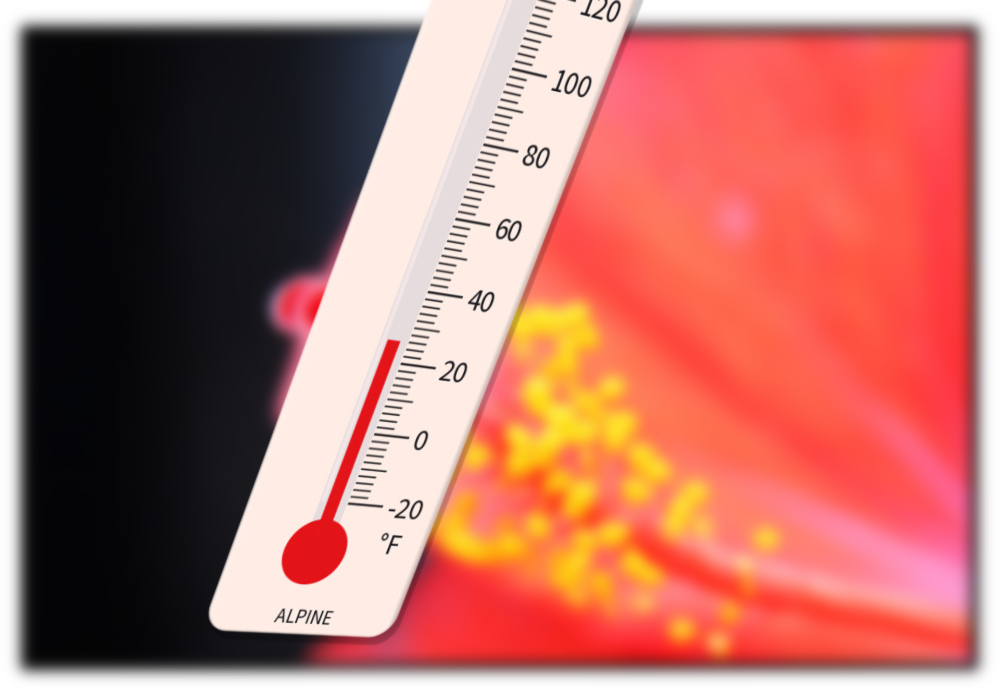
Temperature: value=26 unit=°F
